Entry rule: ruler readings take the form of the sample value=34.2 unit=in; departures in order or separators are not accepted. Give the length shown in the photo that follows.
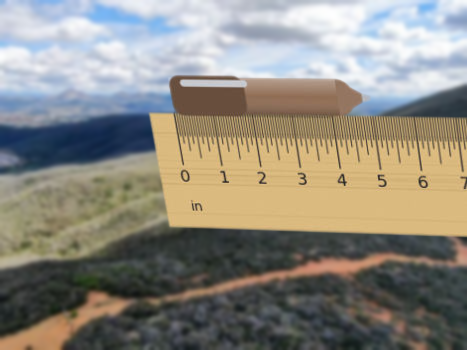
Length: value=5 unit=in
